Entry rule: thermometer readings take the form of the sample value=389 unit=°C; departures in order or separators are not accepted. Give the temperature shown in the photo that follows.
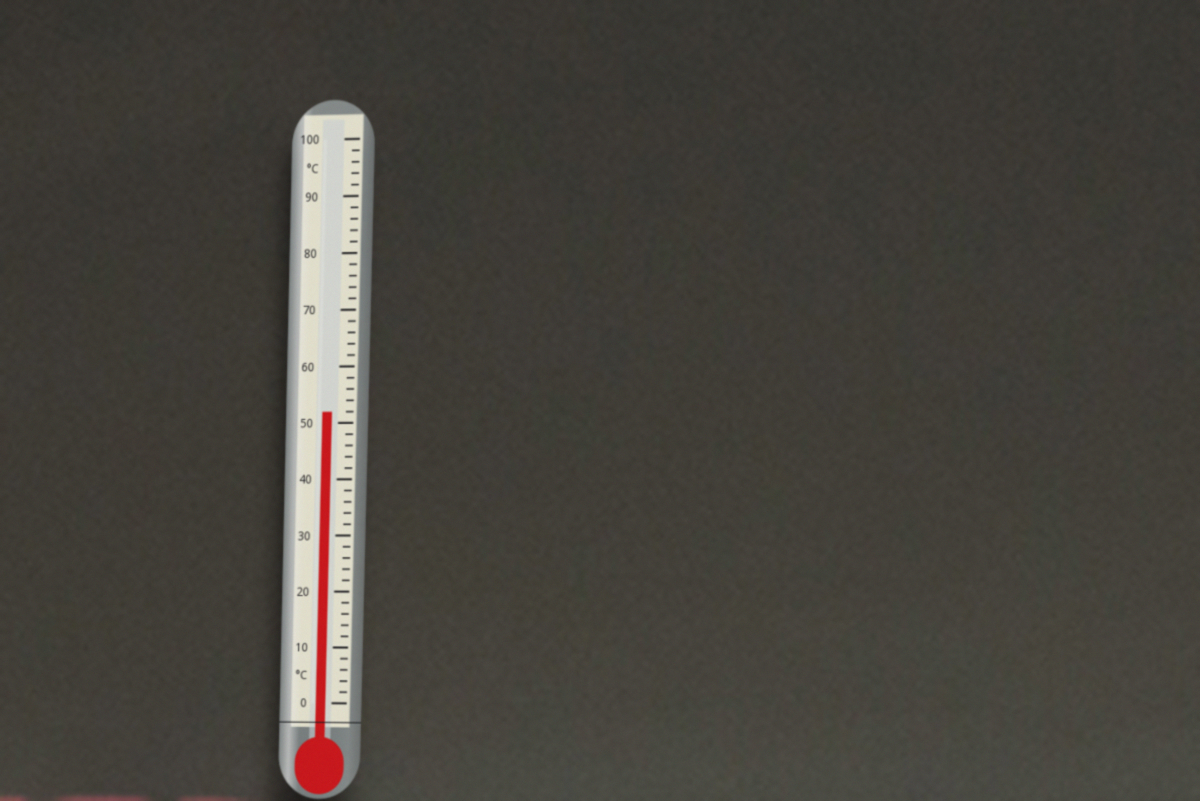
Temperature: value=52 unit=°C
